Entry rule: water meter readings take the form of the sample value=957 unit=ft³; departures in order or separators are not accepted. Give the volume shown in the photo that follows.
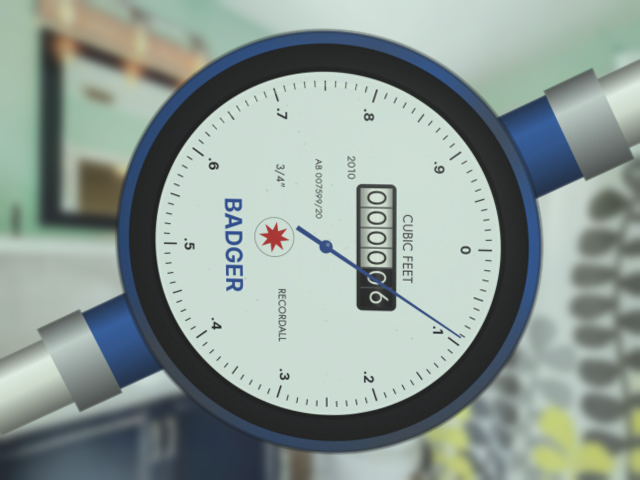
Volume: value=6.09 unit=ft³
